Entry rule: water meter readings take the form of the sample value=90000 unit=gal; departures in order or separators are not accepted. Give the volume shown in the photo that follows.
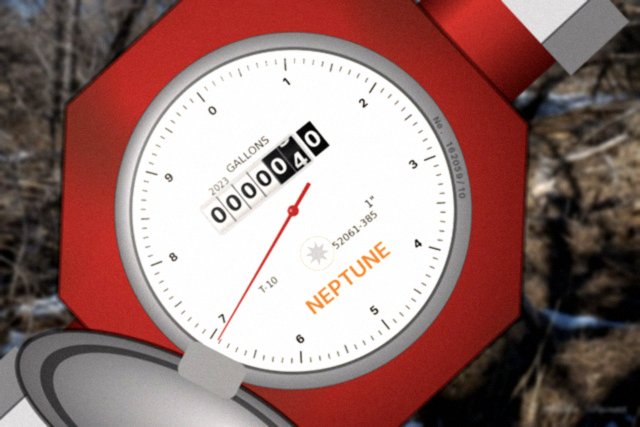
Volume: value=36.9 unit=gal
